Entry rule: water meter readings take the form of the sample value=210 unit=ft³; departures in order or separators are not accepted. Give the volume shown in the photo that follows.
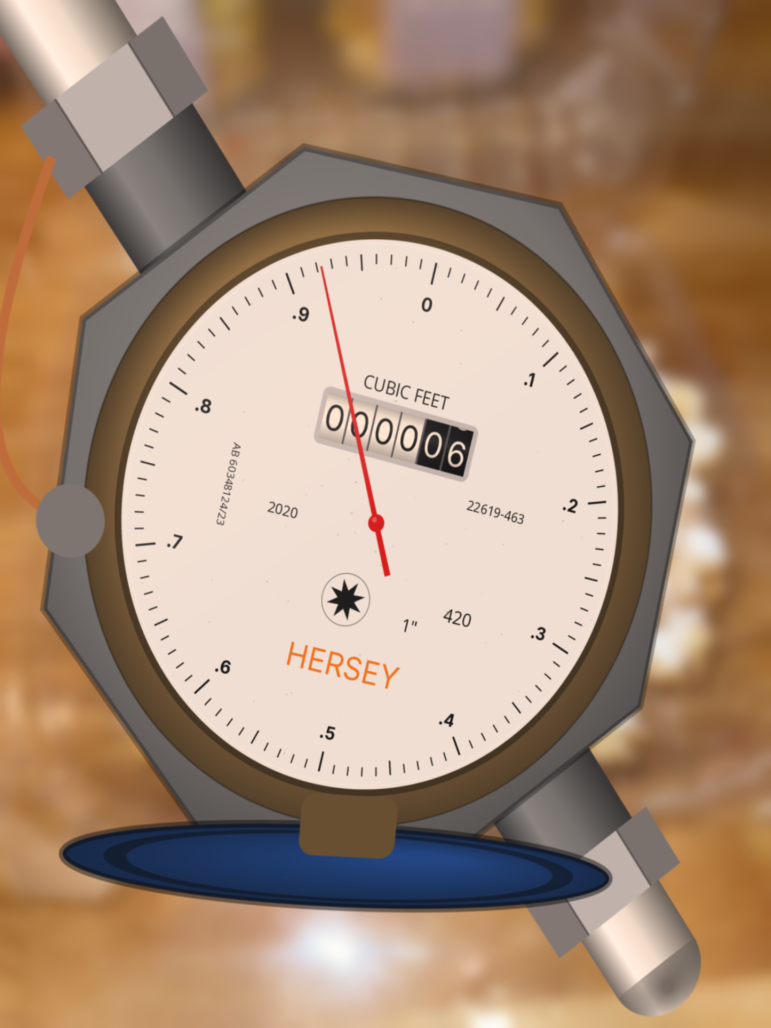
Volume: value=5.92 unit=ft³
